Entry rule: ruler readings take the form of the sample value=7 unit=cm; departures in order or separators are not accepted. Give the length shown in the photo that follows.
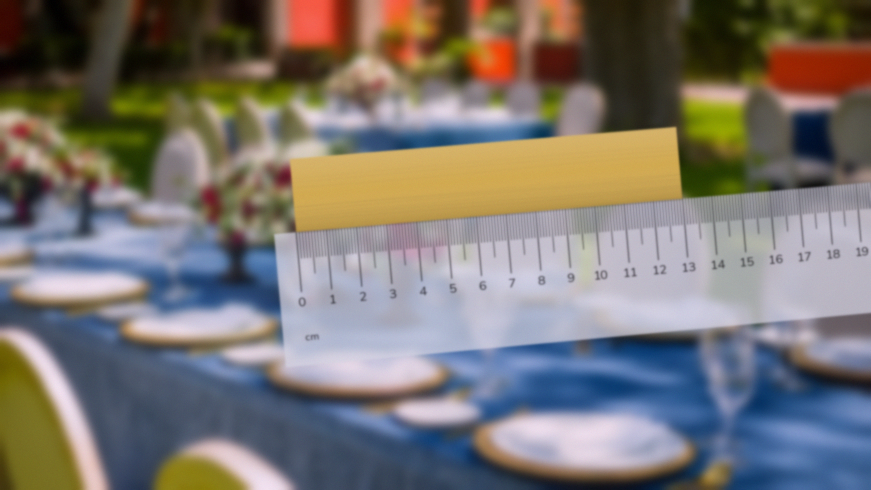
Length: value=13 unit=cm
